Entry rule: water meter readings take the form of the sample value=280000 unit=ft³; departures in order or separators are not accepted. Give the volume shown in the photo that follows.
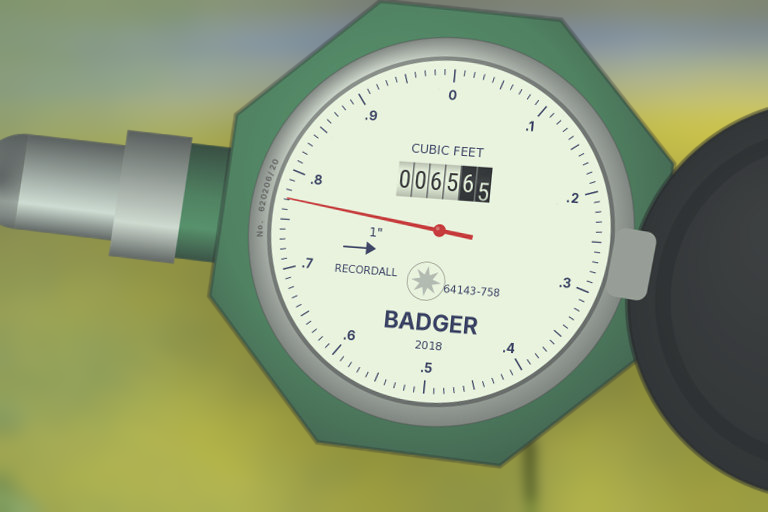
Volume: value=6564.77 unit=ft³
